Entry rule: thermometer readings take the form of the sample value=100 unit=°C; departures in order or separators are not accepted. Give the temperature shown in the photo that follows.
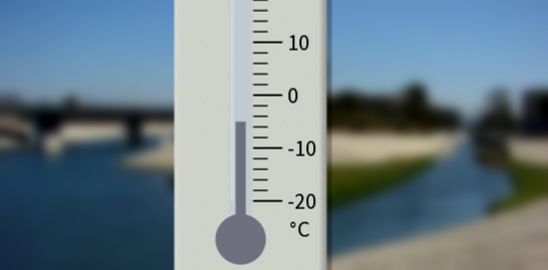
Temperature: value=-5 unit=°C
